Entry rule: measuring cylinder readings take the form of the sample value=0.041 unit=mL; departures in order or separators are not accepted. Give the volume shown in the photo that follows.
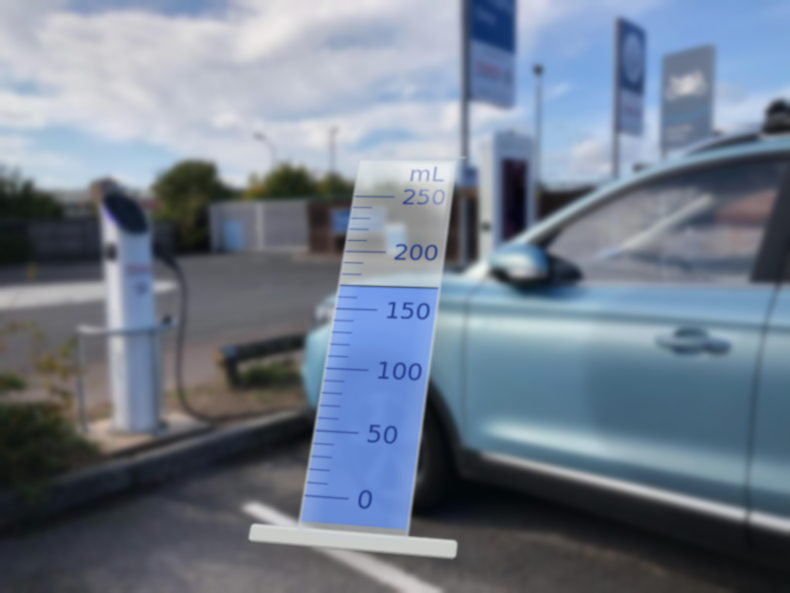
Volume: value=170 unit=mL
